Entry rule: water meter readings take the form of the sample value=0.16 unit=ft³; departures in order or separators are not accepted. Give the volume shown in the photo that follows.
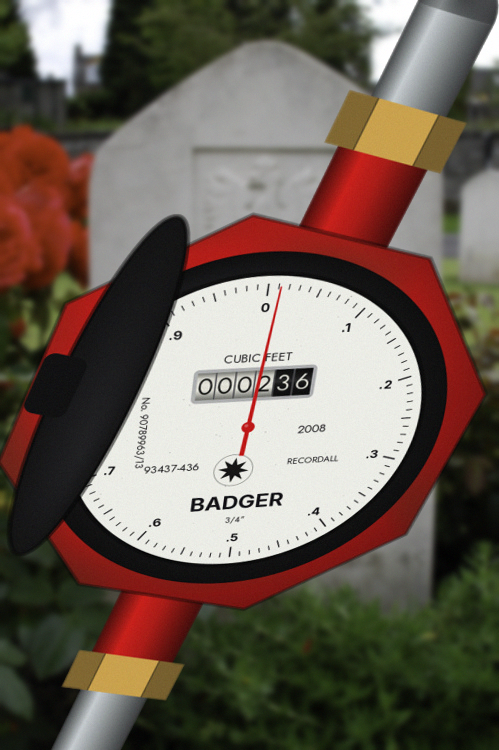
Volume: value=236.01 unit=ft³
